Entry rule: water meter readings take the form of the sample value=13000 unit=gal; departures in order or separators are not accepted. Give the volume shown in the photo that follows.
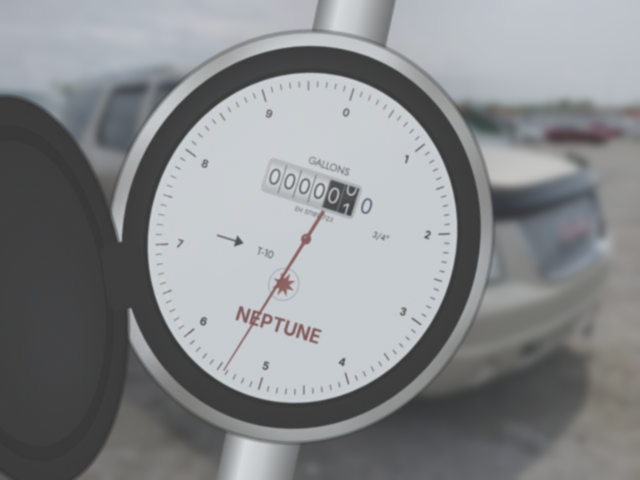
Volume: value=5.4 unit=gal
